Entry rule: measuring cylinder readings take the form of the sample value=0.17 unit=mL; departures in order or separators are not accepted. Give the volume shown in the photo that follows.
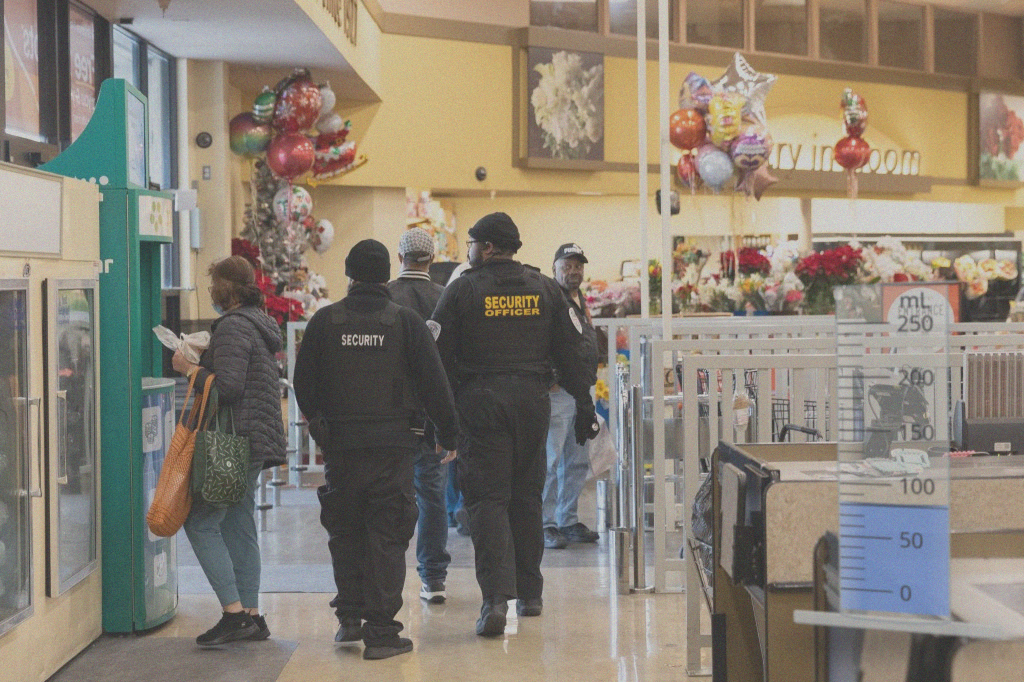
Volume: value=80 unit=mL
